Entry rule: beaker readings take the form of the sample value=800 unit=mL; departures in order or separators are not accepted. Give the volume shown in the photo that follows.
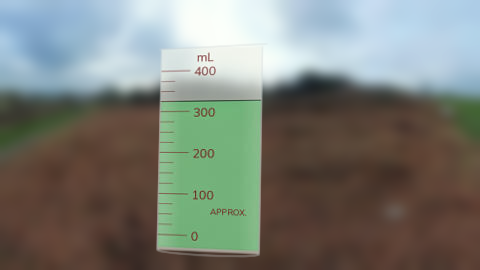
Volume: value=325 unit=mL
